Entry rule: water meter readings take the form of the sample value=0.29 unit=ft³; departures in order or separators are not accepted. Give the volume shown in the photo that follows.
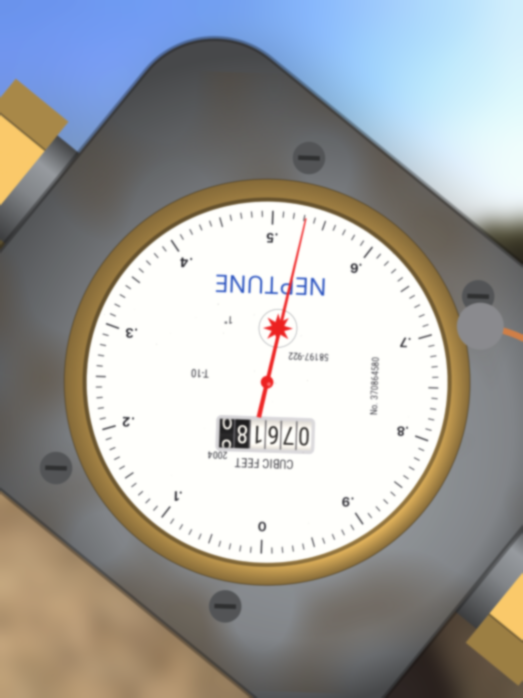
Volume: value=76188.53 unit=ft³
